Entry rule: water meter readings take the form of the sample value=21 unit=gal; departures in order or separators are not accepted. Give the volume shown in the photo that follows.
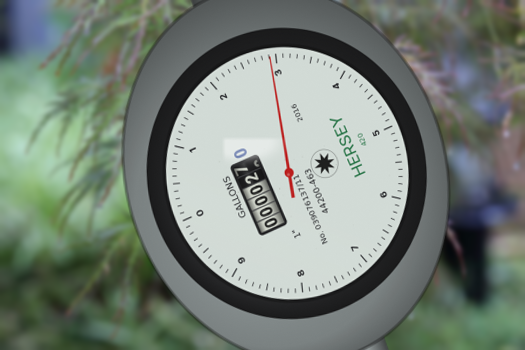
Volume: value=272.9 unit=gal
